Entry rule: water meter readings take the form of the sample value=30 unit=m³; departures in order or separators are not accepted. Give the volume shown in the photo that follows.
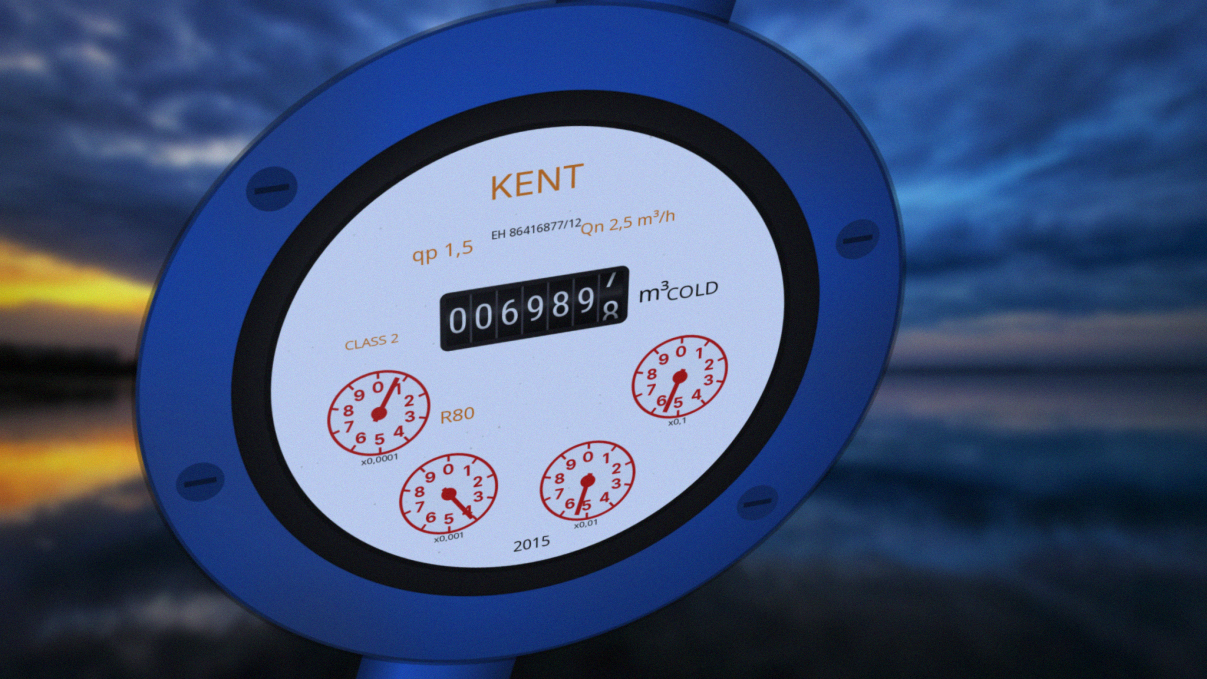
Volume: value=69897.5540 unit=m³
